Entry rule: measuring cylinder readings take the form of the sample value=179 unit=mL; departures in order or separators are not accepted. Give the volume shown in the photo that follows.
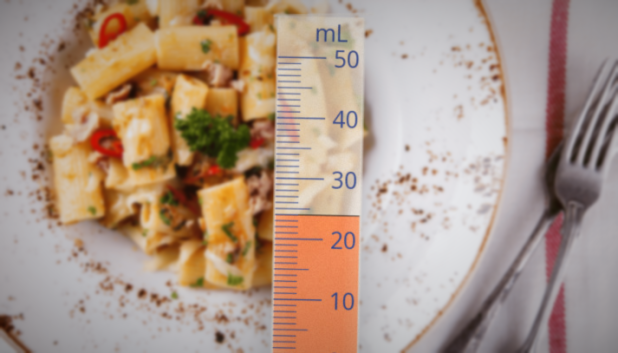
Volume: value=24 unit=mL
